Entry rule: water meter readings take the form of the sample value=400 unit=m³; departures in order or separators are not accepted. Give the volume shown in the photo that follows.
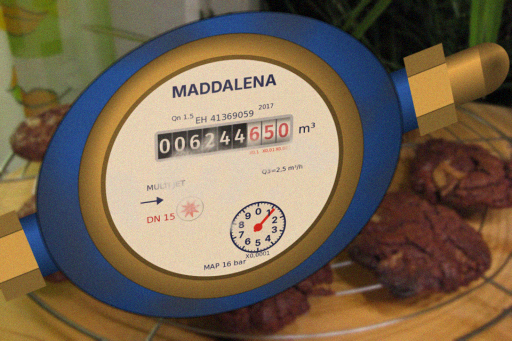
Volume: value=6244.6501 unit=m³
